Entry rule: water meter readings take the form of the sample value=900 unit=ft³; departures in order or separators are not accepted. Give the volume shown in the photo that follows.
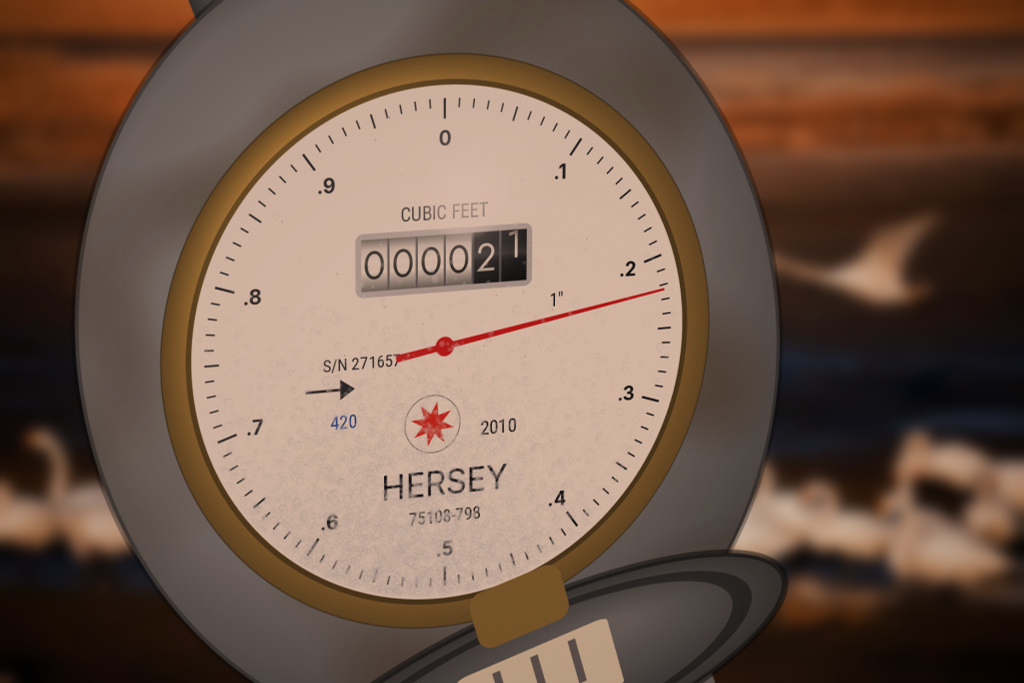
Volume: value=21.22 unit=ft³
